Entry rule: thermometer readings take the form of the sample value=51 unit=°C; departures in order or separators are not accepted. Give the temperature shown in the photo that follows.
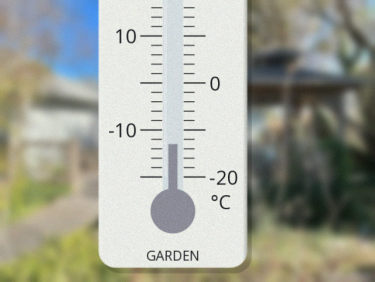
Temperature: value=-13 unit=°C
